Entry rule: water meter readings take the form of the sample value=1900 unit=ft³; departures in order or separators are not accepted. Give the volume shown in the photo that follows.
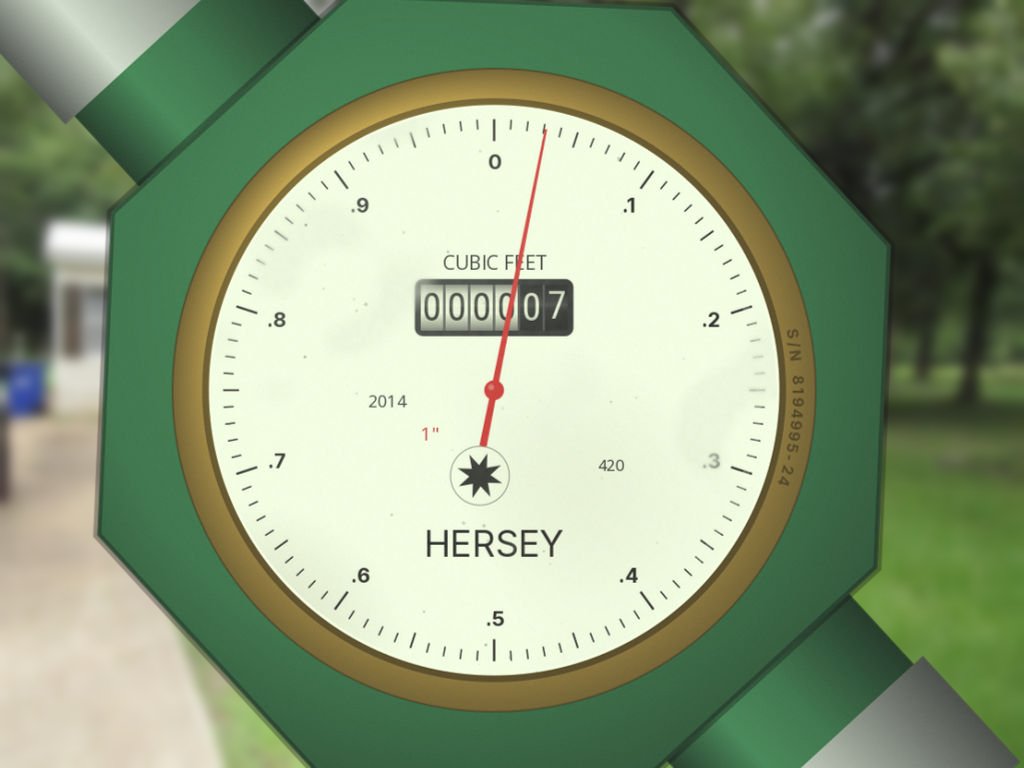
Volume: value=7.03 unit=ft³
